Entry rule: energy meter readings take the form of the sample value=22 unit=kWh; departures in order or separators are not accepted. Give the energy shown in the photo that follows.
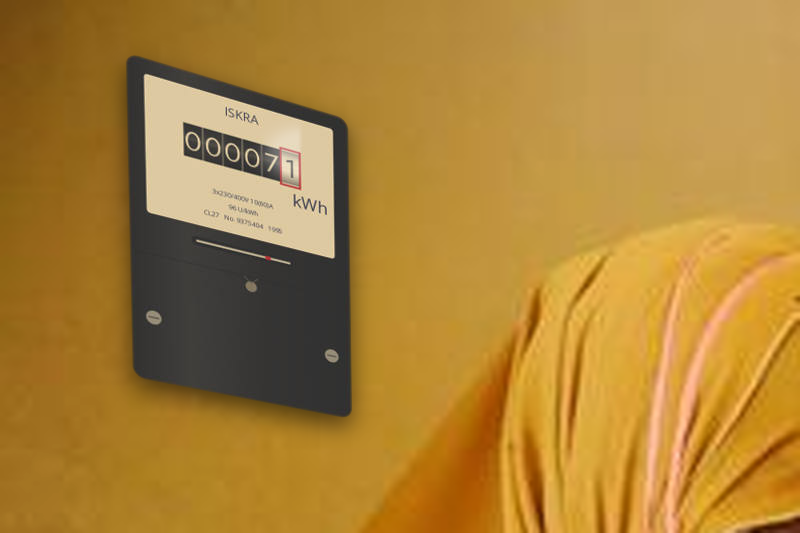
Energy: value=7.1 unit=kWh
